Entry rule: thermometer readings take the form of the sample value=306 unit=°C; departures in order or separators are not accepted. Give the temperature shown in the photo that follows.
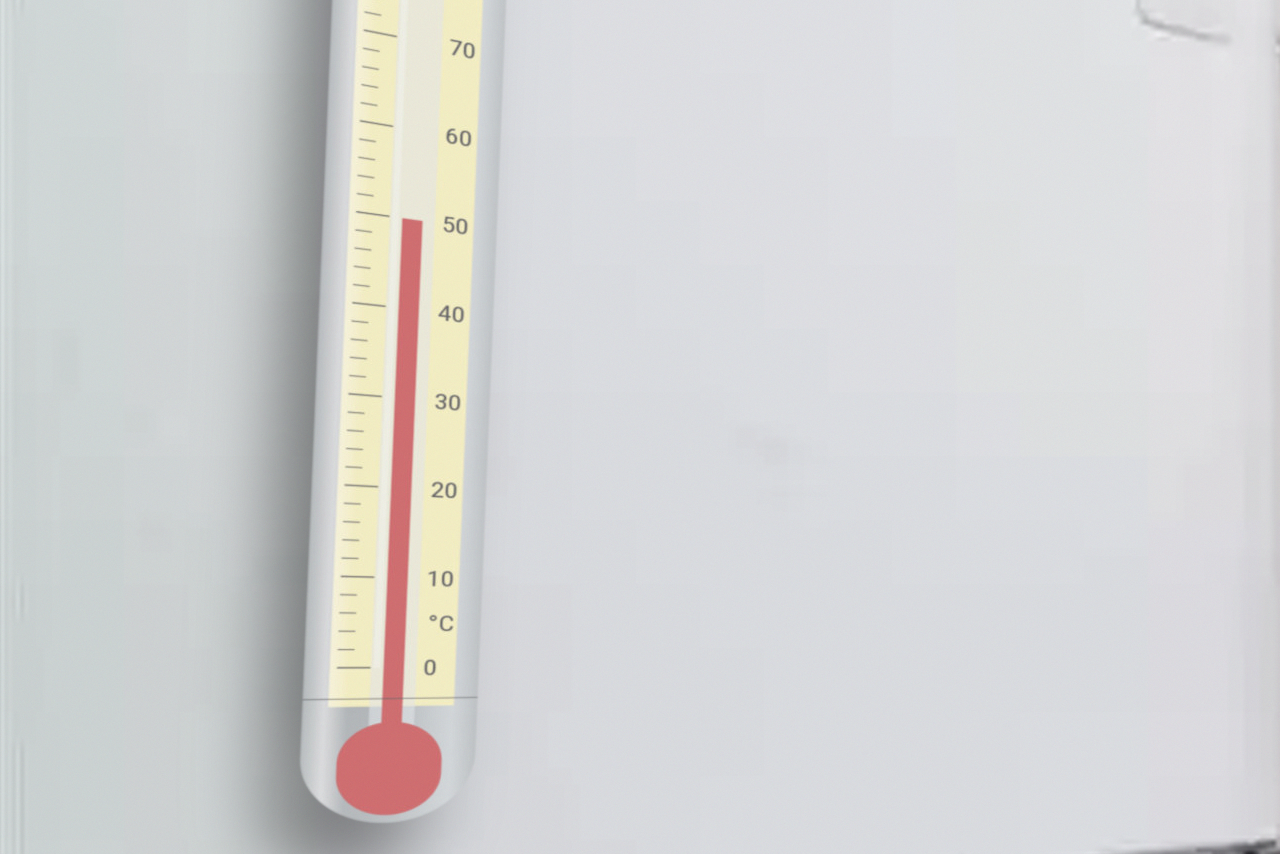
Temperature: value=50 unit=°C
